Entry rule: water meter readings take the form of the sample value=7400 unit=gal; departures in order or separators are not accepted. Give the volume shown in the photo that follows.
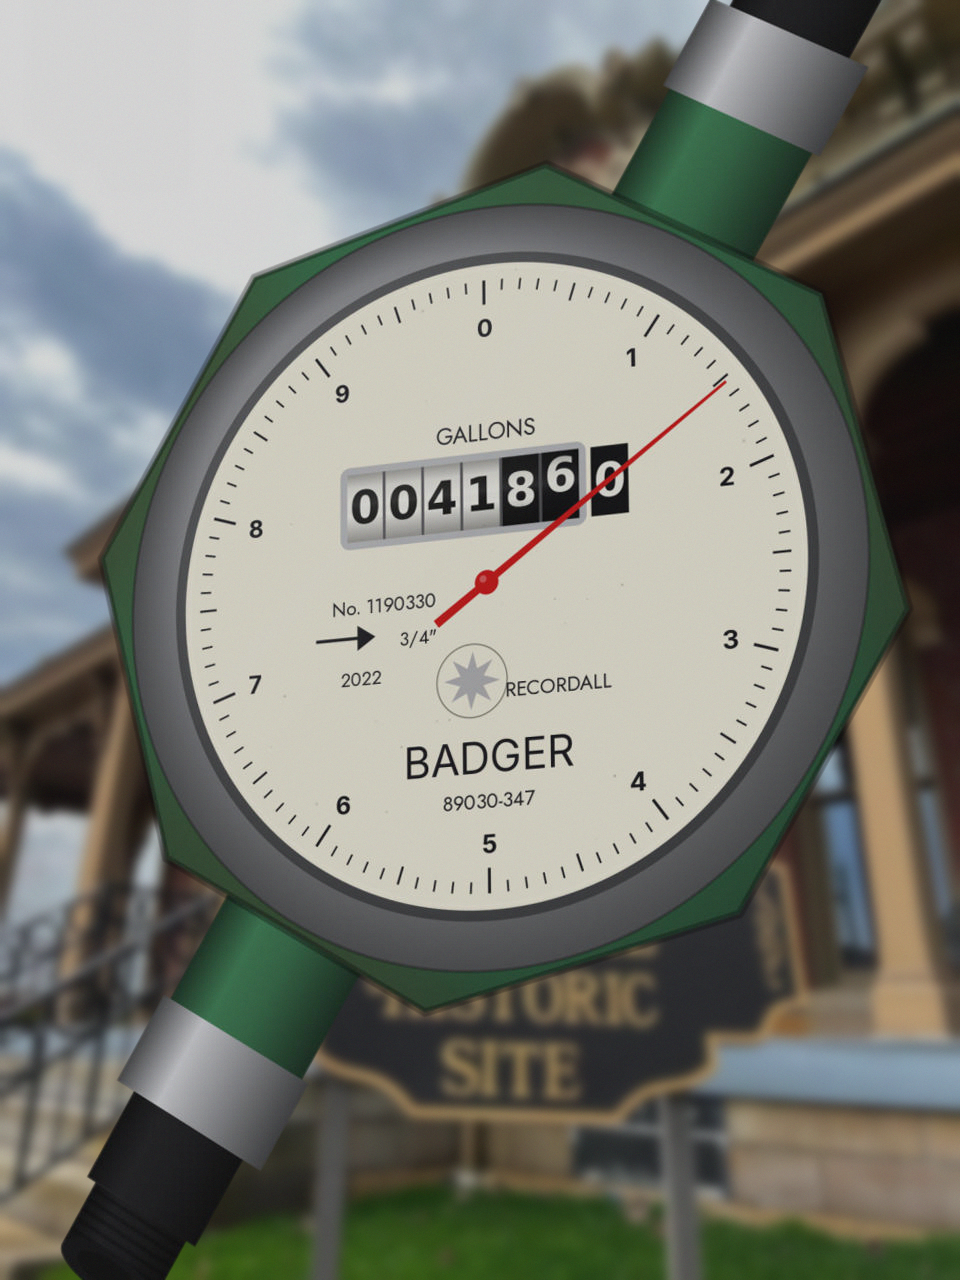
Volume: value=41861.5 unit=gal
